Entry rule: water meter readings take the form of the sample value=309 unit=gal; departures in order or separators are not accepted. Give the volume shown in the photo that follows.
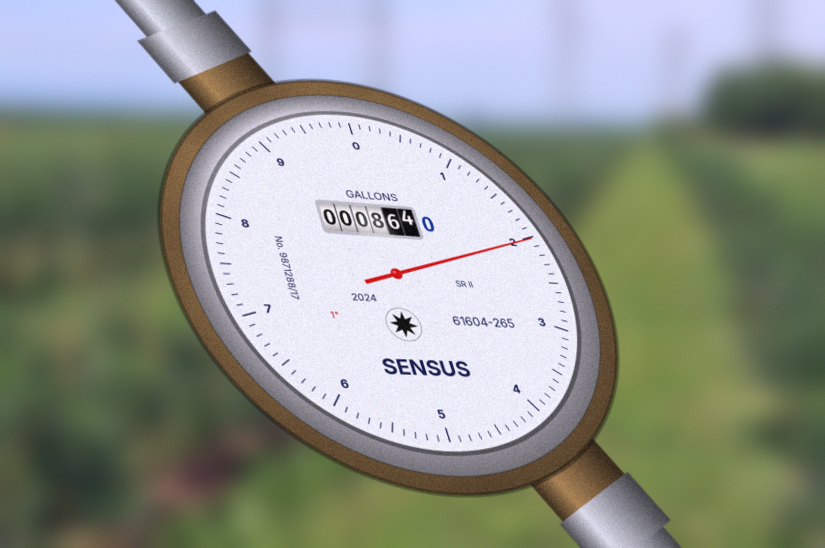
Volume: value=8642.0 unit=gal
